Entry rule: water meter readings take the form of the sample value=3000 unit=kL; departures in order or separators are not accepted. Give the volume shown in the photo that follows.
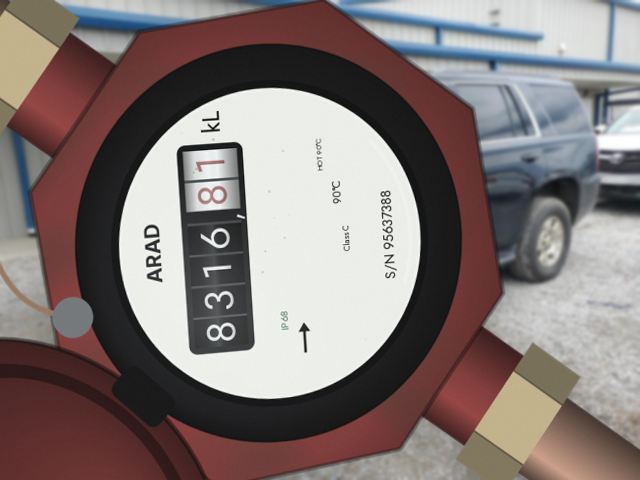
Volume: value=8316.81 unit=kL
